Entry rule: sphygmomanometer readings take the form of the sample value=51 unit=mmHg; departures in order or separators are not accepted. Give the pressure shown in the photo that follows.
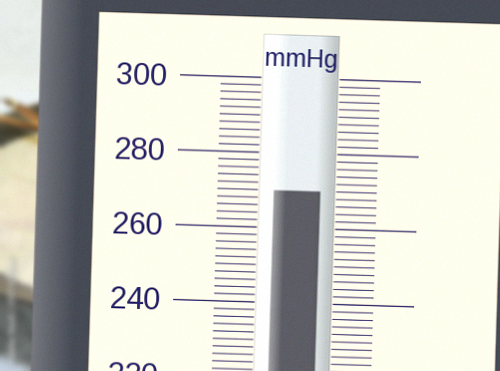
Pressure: value=270 unit=mmHg
